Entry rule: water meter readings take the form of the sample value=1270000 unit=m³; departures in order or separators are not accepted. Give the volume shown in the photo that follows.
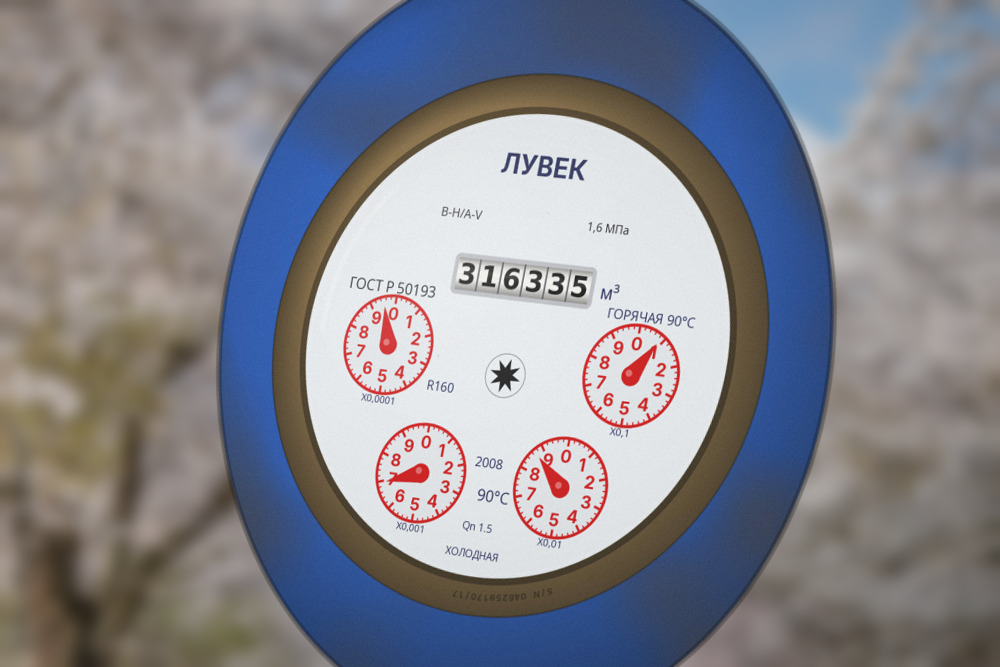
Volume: value=316335.0869 unit=m³
